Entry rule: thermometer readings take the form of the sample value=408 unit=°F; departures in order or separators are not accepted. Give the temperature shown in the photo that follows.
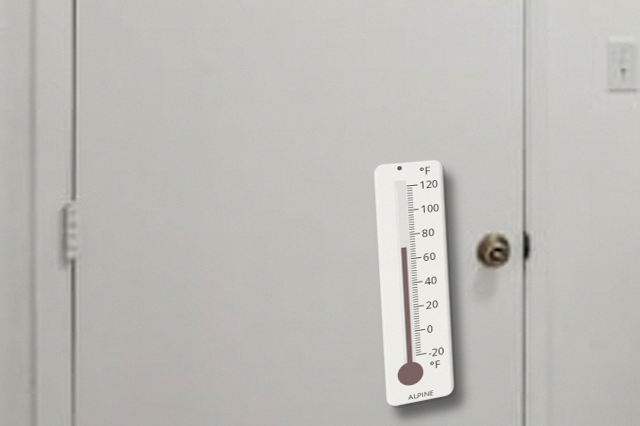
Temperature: value=70 unit=°F
